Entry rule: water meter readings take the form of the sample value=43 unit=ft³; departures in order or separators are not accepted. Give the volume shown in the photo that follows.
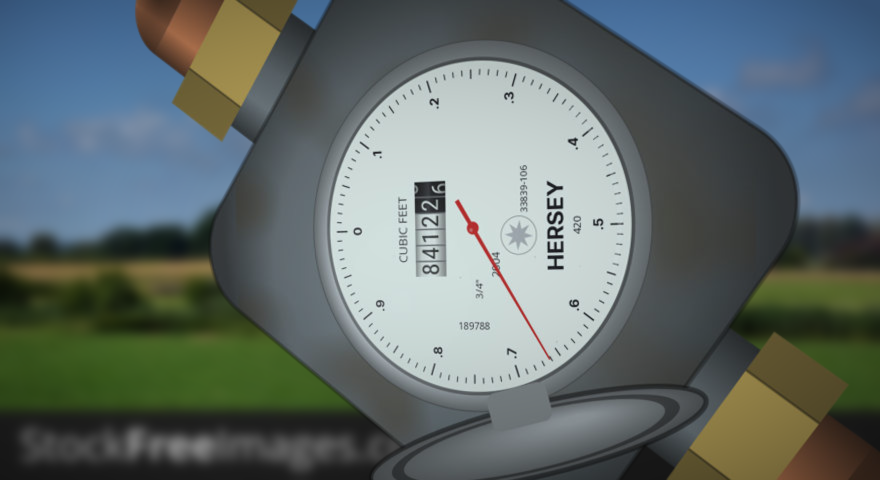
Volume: value=841225.66 unit=ft³
